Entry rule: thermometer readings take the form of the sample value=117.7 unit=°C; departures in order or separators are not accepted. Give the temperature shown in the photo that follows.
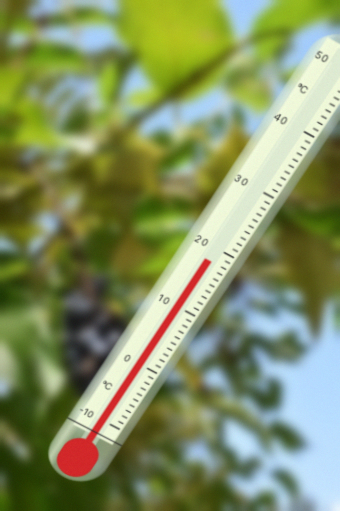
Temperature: value=18 unit=°C
